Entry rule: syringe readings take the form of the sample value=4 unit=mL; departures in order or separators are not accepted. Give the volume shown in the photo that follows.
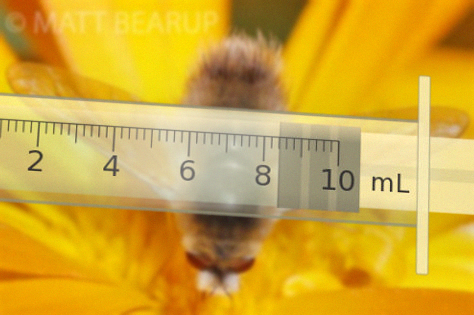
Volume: value=8.4 unit=mL
